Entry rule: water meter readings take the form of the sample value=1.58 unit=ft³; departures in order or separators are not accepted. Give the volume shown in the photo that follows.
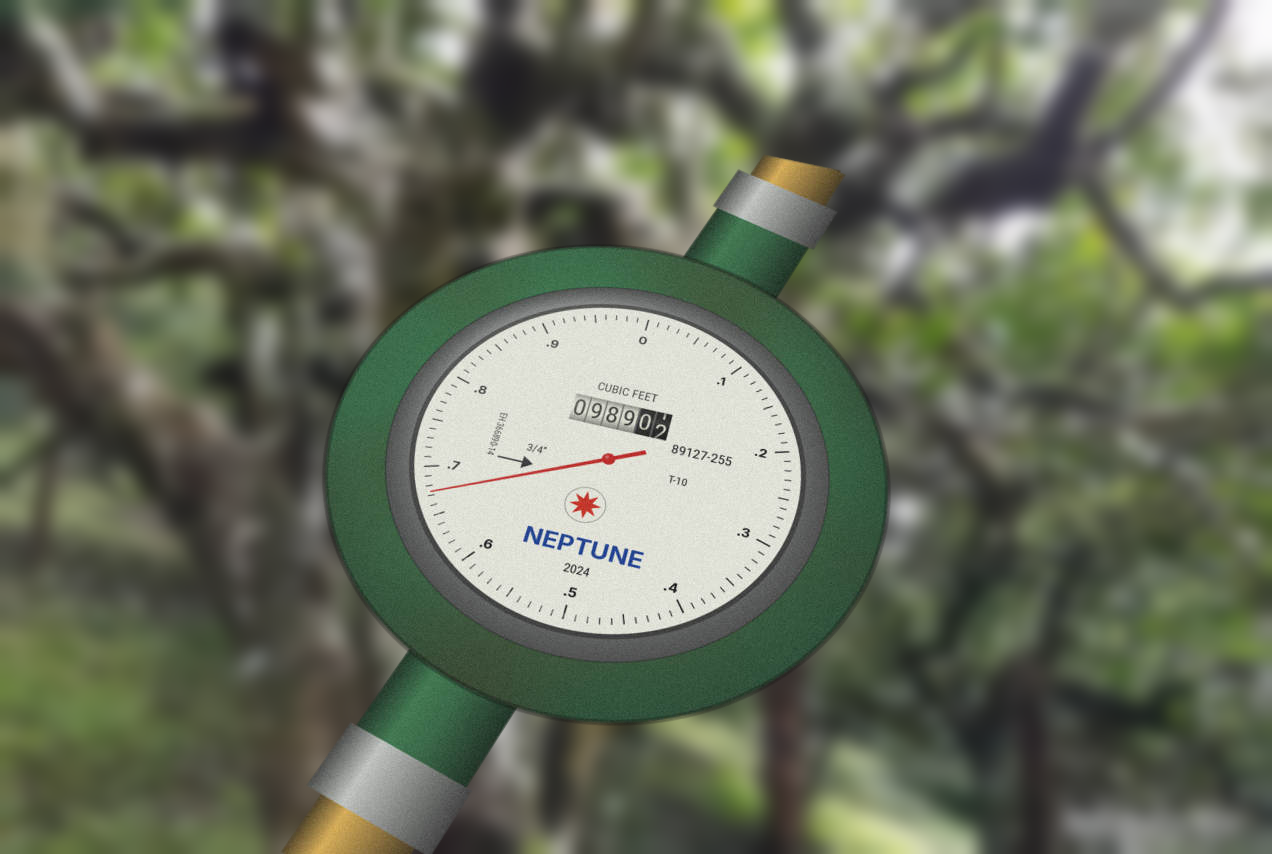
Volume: value=98901.67 unit=ft³
